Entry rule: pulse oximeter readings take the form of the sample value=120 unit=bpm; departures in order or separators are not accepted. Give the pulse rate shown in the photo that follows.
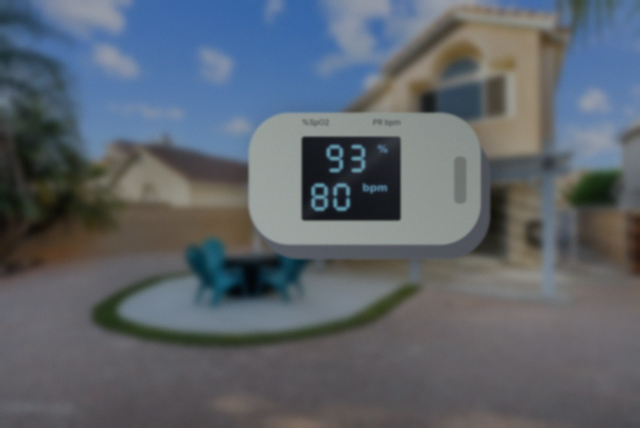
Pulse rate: value=80 unit=bpm
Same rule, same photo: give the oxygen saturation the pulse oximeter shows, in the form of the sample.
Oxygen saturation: value=93 unit=%
